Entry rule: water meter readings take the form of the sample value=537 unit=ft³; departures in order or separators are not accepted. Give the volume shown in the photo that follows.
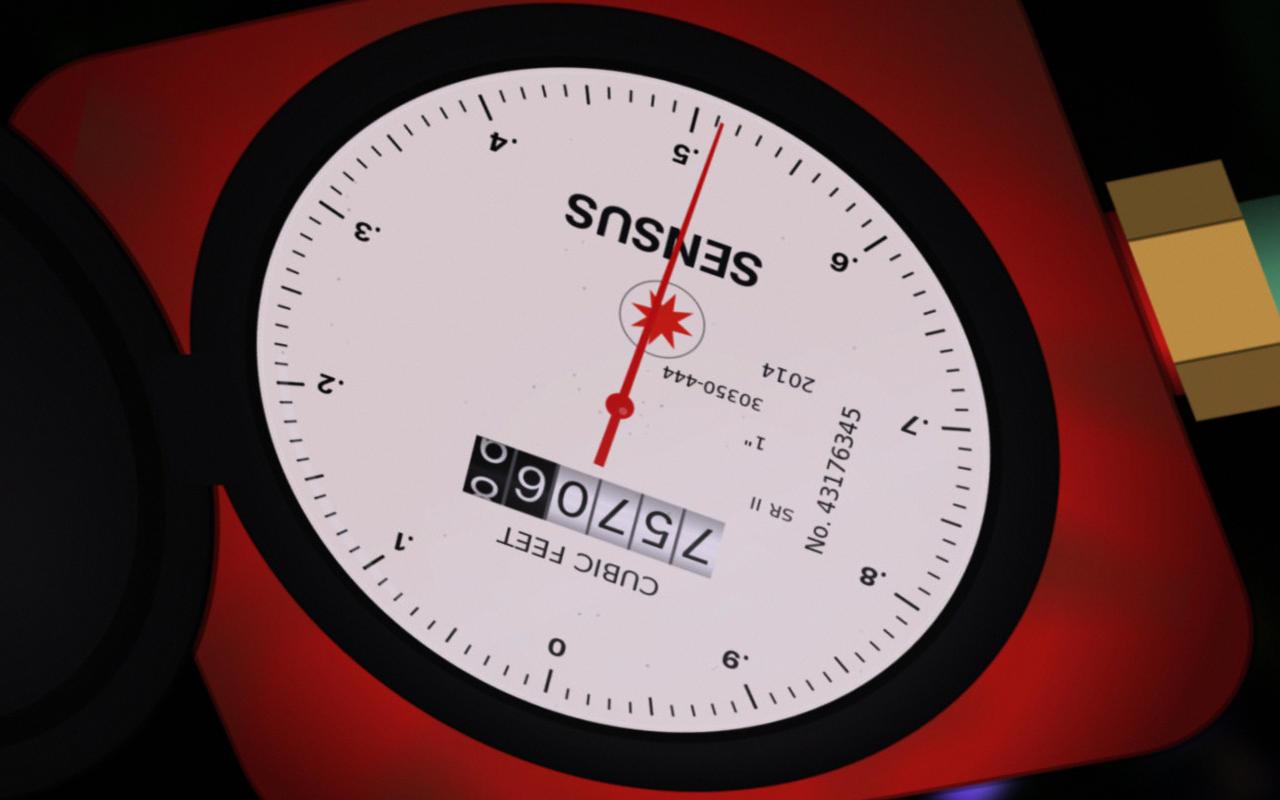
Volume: value=757068.51 unit=ft³
